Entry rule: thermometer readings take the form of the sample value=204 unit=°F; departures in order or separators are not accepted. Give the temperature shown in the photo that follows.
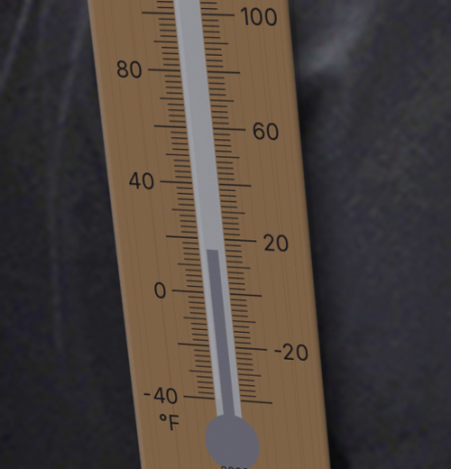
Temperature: value=16 unit=°F
